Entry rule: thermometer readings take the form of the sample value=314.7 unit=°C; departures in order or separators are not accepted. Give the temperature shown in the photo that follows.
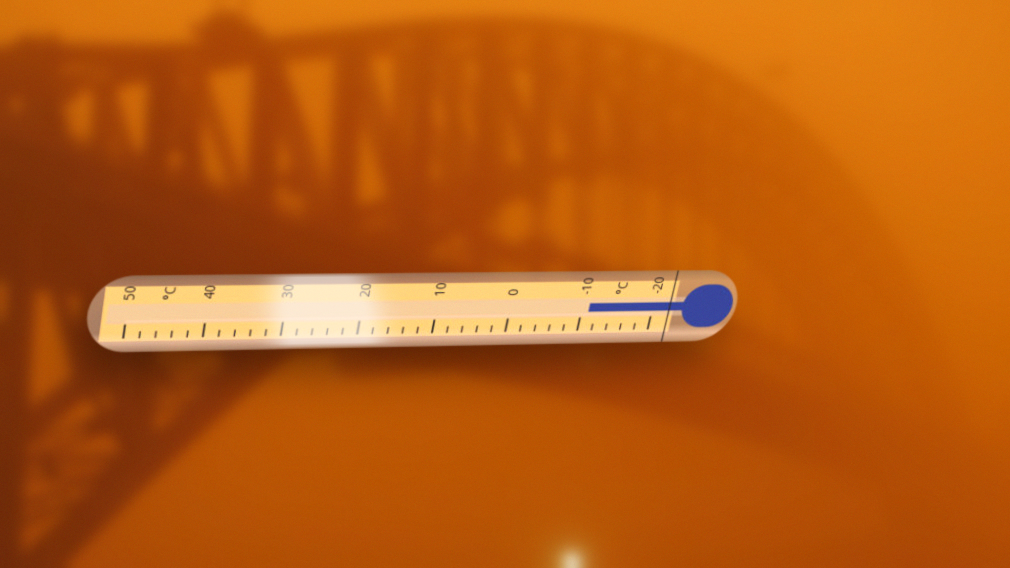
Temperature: value=-11 unit=°C
